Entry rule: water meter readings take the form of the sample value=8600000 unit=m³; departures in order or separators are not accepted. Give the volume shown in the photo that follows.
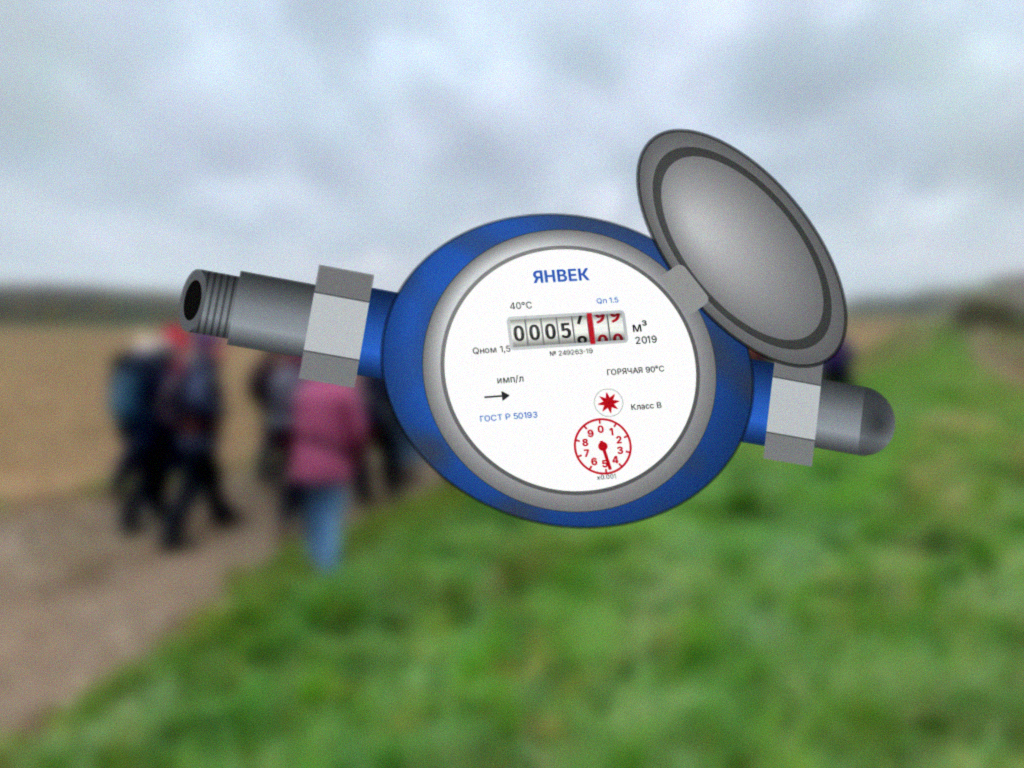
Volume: value=57.994 unit=m³
